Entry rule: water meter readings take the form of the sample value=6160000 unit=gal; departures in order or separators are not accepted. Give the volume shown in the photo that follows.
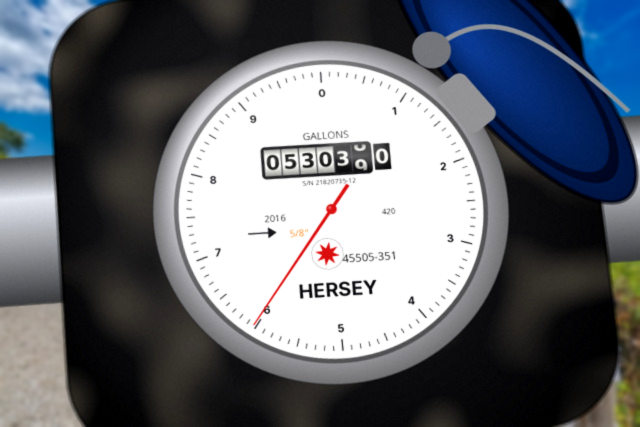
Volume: value=530386.0 unit=gal
